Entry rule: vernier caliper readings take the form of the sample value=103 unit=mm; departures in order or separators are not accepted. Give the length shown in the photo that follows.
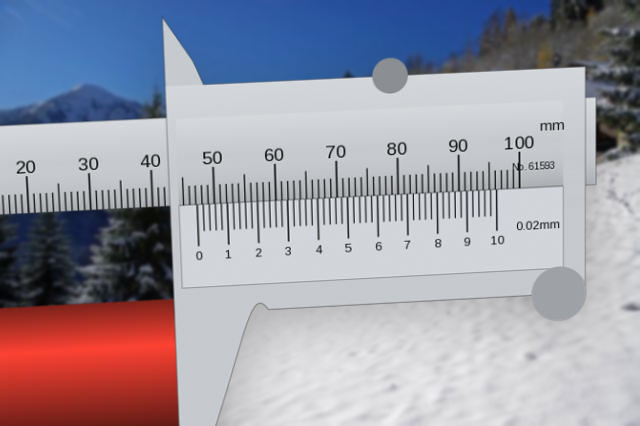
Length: value=47.2 unit=mm
